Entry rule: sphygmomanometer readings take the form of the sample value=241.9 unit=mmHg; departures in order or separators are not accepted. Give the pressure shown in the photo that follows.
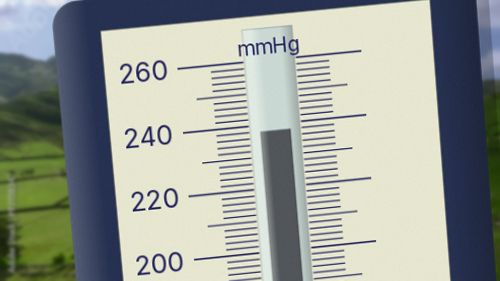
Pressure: value=238 unit=mmHg
